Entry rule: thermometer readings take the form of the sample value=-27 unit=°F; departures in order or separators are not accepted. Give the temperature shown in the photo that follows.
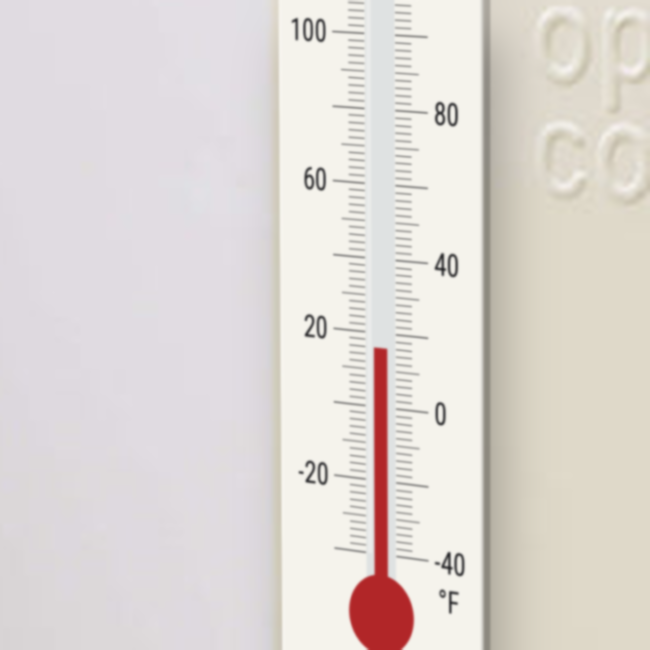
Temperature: value=16 unit=°F
